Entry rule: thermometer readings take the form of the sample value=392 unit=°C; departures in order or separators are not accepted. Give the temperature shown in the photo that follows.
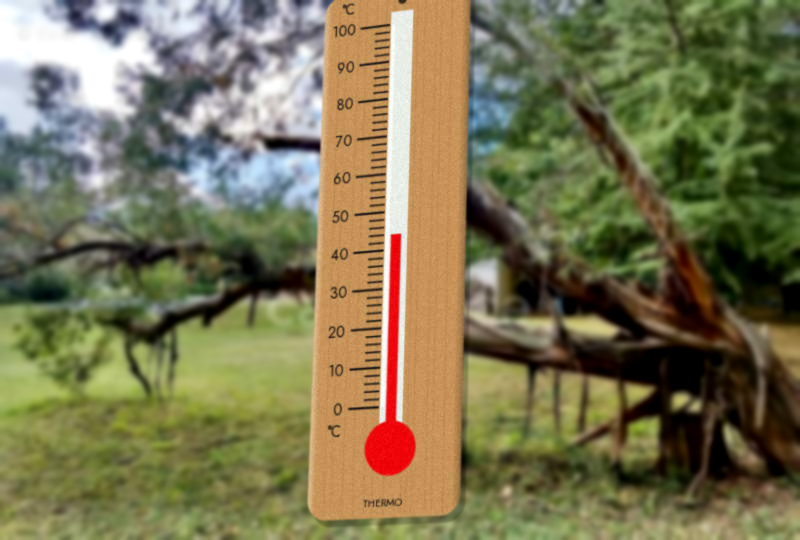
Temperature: value=44 unit=°C
